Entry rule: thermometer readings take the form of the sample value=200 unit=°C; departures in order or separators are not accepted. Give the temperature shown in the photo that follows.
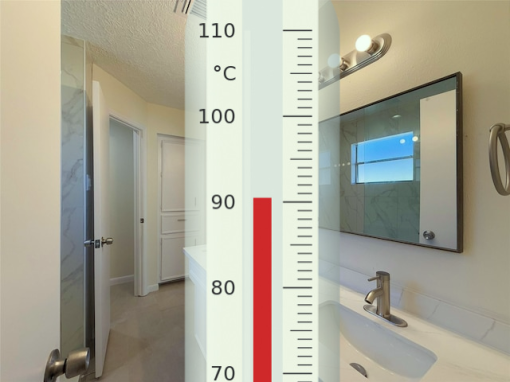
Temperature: value=90.5 unit=°C
